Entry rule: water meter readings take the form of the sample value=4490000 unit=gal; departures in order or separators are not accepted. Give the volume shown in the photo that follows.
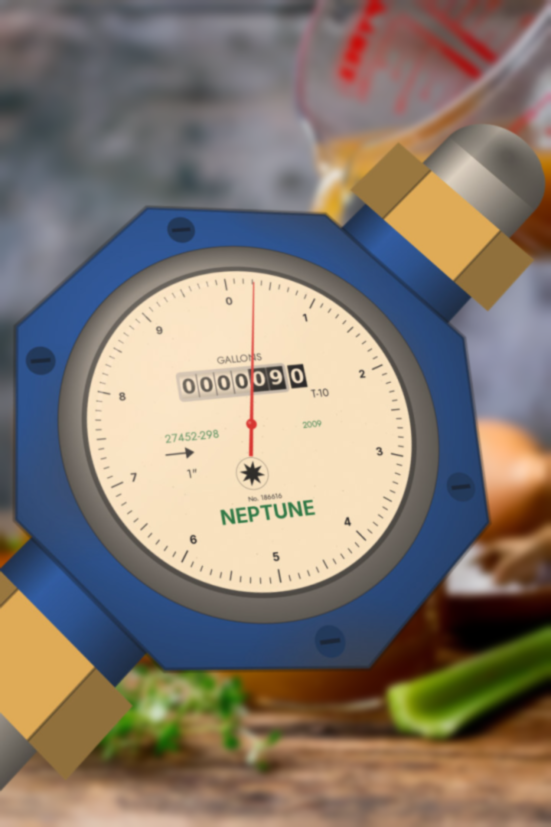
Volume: value=90.3 unit=gal
